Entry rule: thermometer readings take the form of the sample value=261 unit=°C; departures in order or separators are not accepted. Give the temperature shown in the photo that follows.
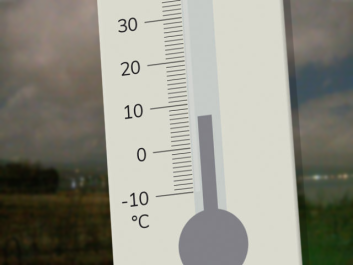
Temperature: value=7 unit=°C
